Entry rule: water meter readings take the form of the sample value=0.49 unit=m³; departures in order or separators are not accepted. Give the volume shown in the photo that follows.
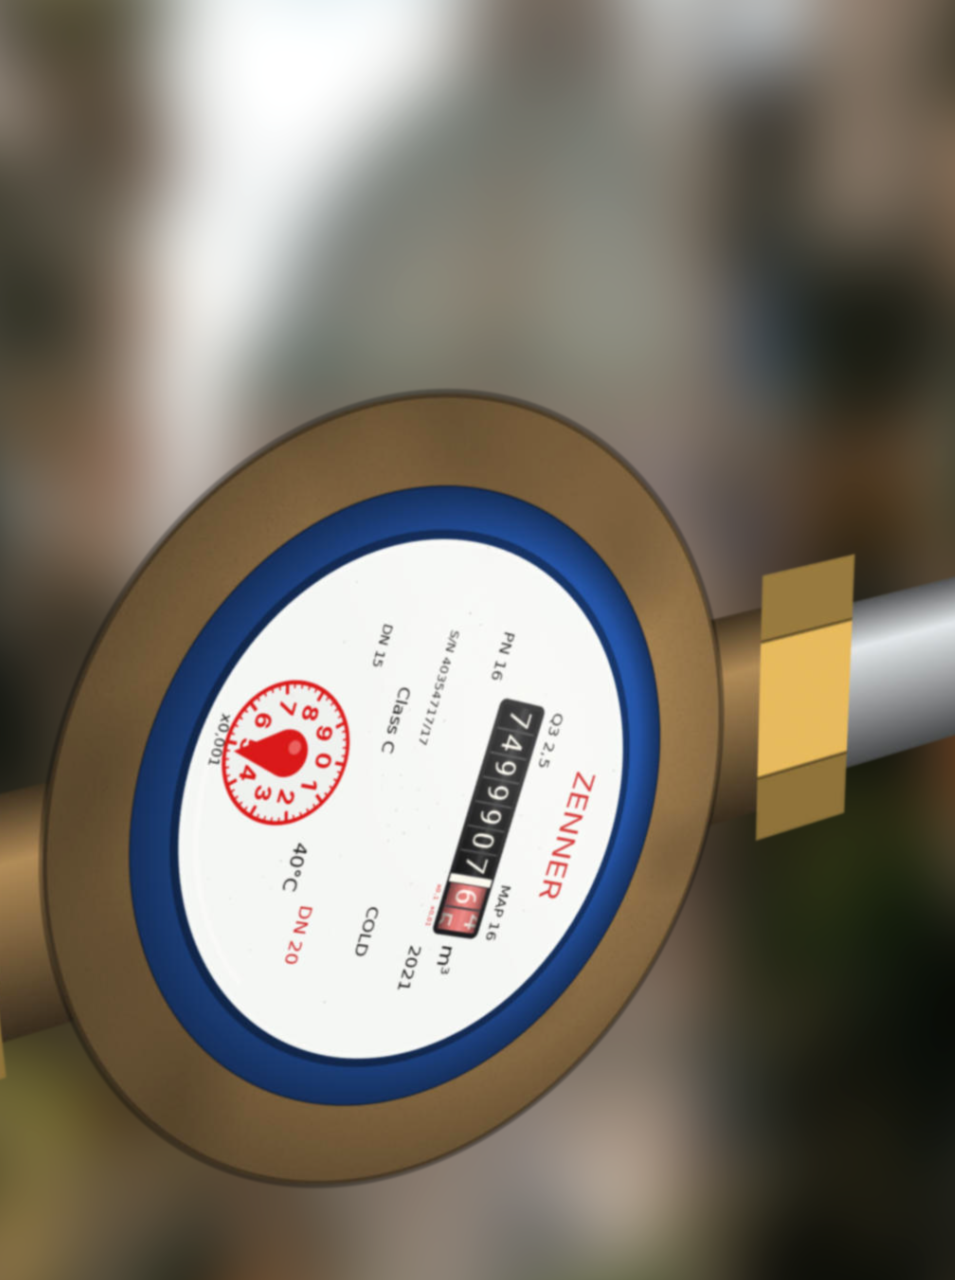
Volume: value=7499907.644 unit=m³
